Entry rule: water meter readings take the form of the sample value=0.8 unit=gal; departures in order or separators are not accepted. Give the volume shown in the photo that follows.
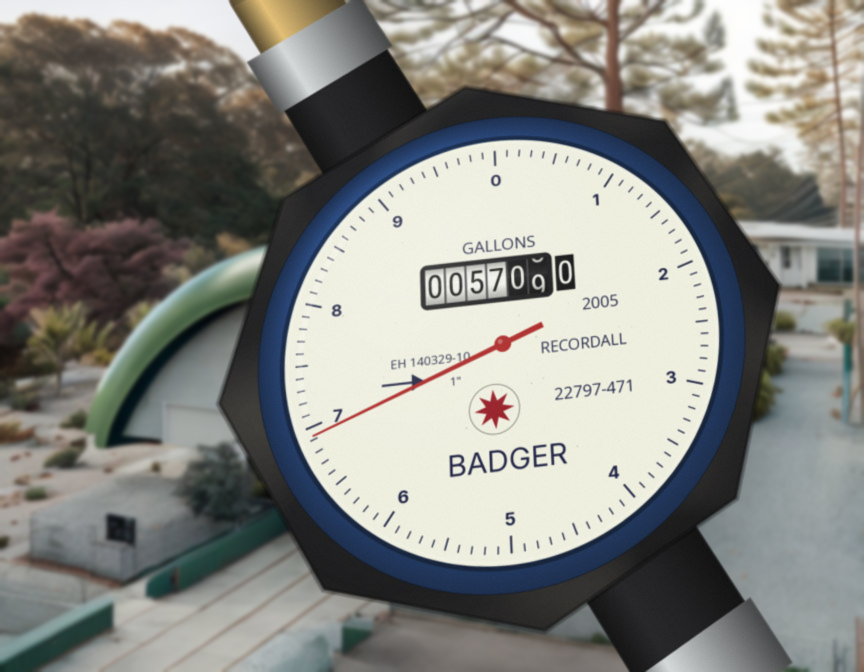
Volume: value=57086.9 unit=gal
